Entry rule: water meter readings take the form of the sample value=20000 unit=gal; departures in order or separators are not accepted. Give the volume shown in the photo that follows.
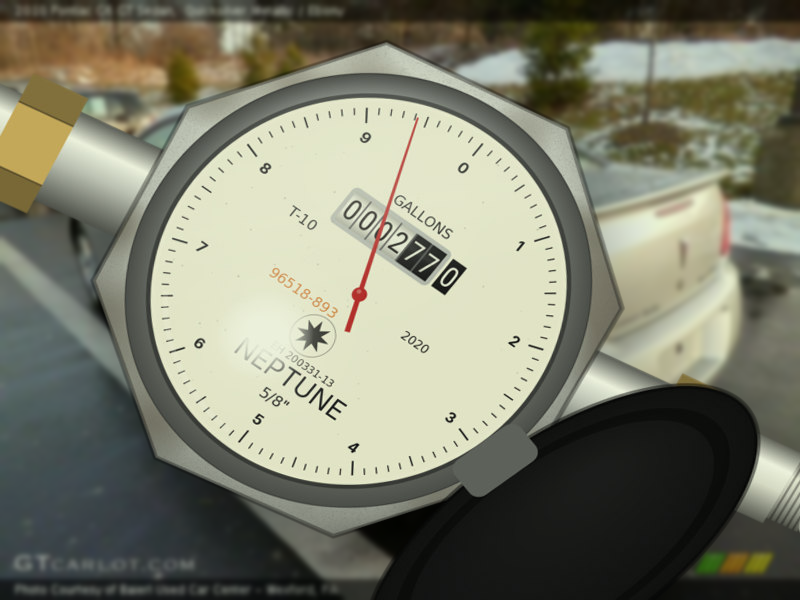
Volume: value=2769.4 unit=gal
